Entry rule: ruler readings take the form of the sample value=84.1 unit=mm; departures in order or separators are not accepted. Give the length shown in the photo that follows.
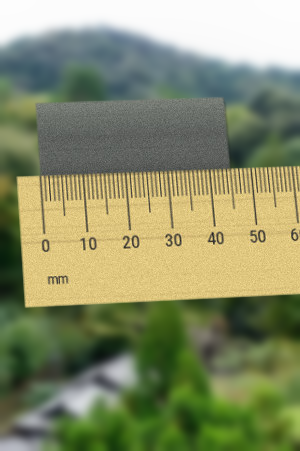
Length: value=45 unit=mm
